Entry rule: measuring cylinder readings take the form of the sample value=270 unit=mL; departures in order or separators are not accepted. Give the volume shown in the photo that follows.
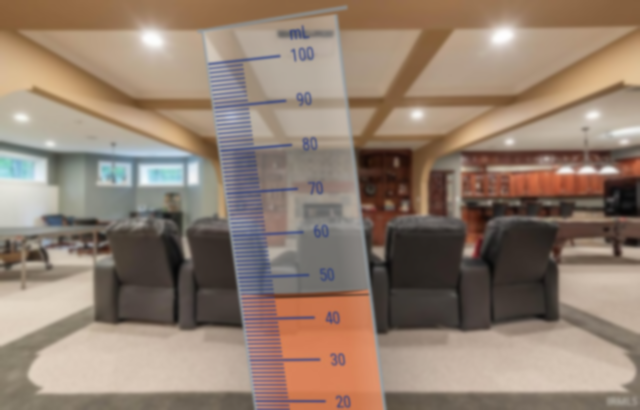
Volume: value=45 unit=mL
